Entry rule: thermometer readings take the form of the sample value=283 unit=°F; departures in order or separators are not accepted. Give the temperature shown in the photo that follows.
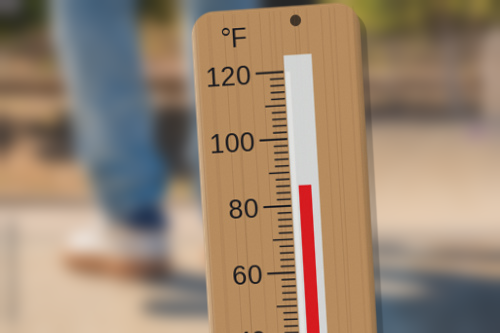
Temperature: value=86 unit=°F
